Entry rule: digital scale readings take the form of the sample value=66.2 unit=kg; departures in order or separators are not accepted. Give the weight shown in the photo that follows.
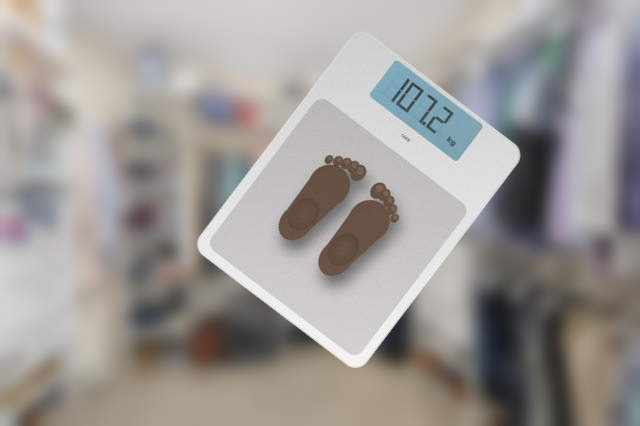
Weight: value=107.2 unit=kg
